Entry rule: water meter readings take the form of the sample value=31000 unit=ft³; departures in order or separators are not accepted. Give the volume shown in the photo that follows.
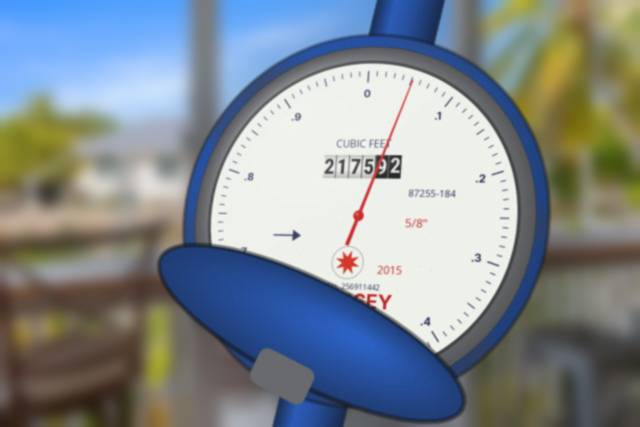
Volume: value=217592.05 unit=ft³
